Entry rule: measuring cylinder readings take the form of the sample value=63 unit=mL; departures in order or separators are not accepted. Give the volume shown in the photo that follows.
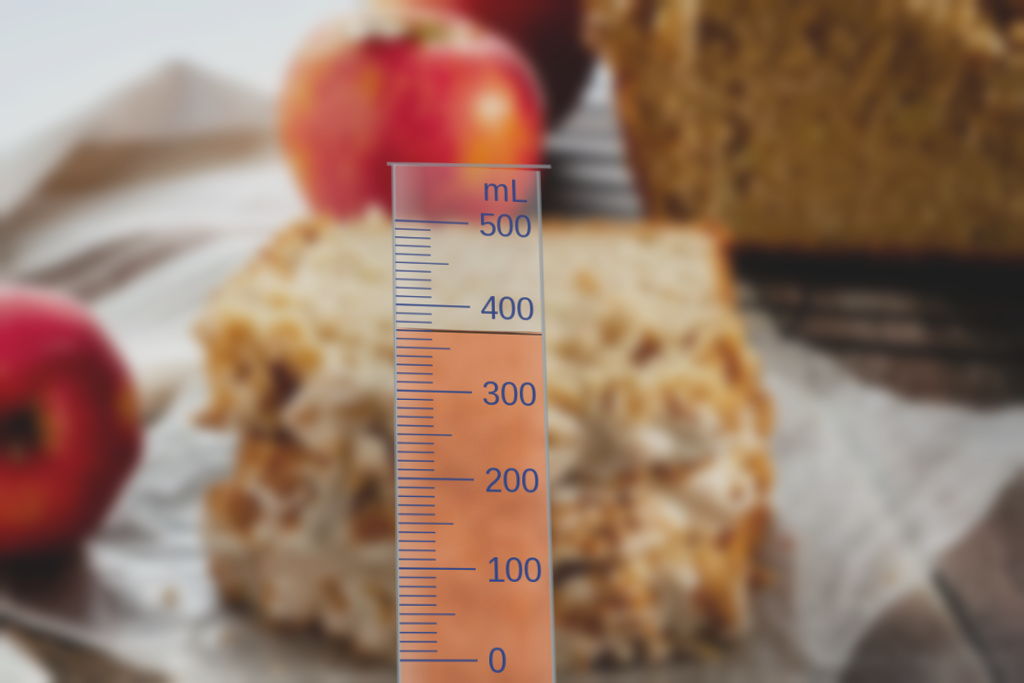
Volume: value=370 unit=mL
